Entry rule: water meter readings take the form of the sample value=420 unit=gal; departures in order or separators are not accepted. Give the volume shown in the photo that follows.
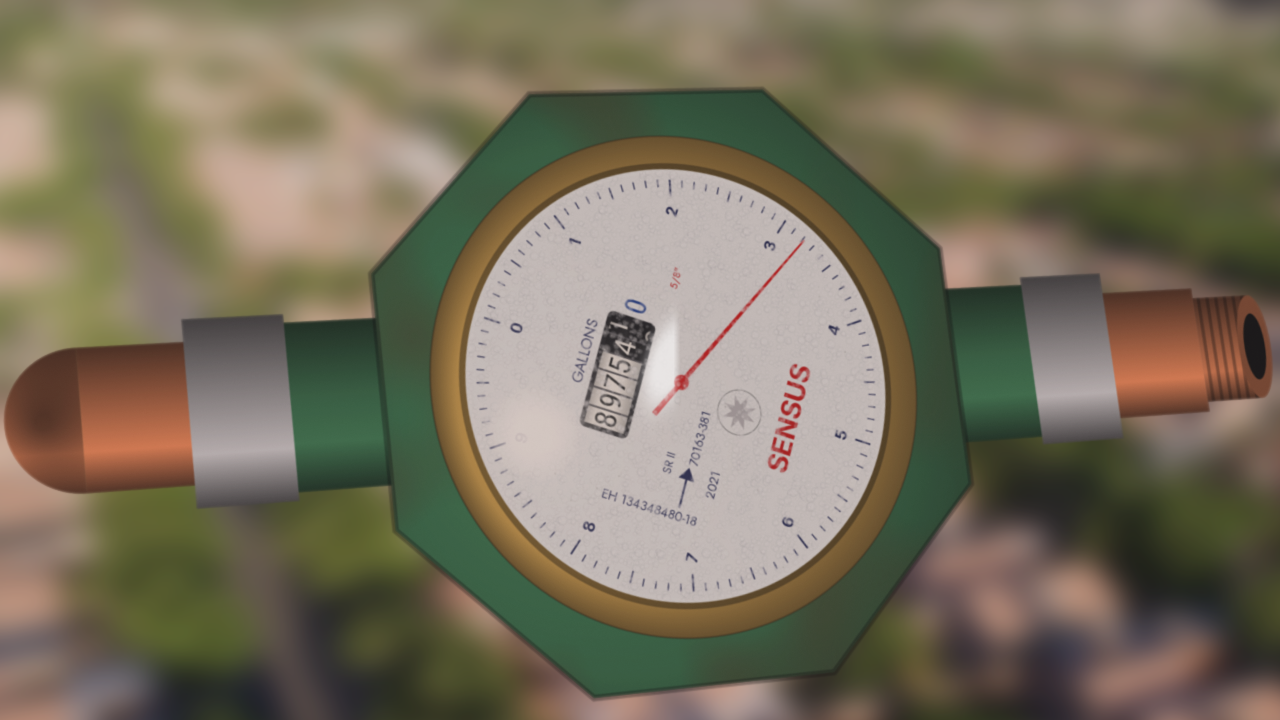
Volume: value=8975413.2 unit=gal
